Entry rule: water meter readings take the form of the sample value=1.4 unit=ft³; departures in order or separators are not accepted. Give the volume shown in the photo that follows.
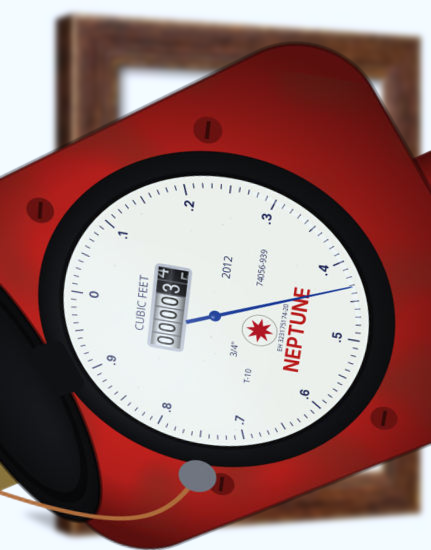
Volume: value=34.43 unit=ft³
